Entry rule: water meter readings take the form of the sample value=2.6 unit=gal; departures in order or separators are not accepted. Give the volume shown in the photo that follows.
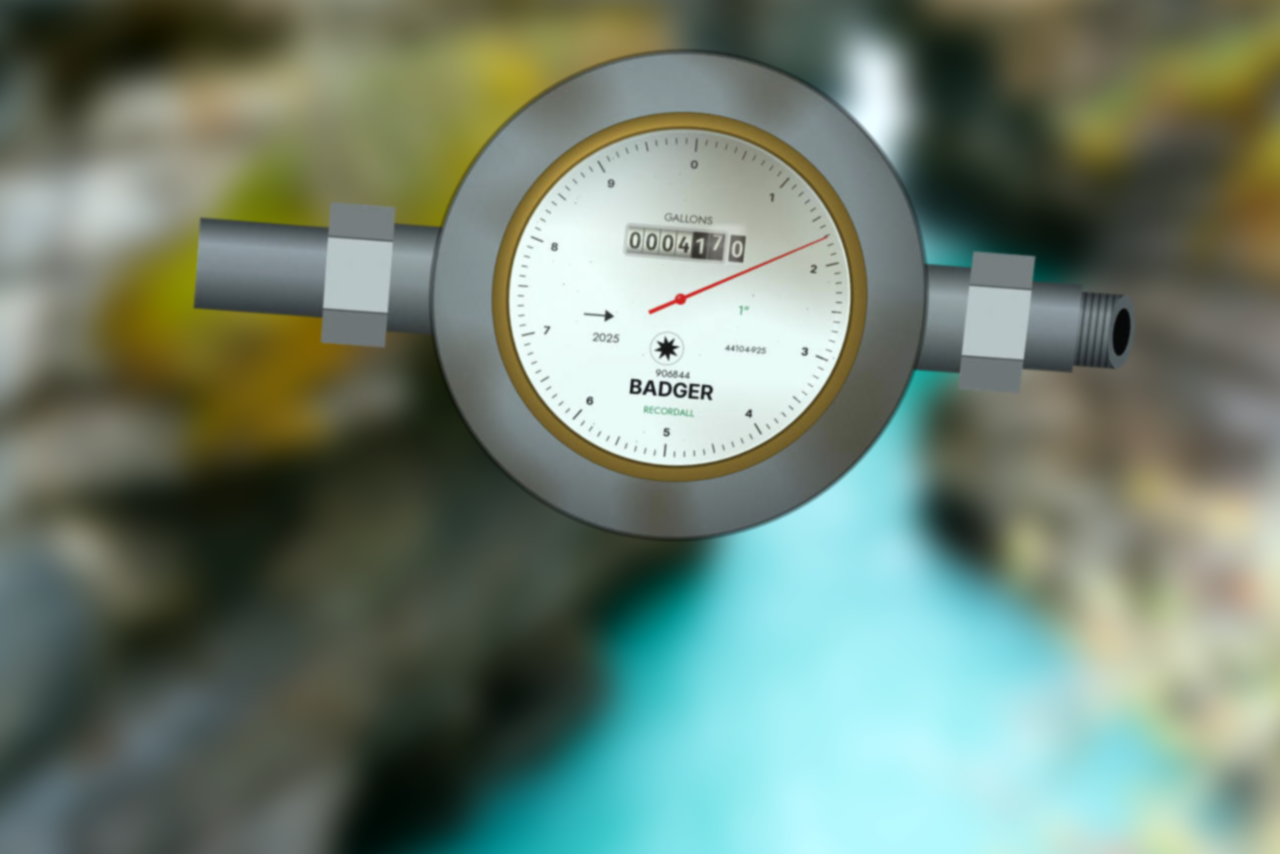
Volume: value=4171.7 unit=gal
